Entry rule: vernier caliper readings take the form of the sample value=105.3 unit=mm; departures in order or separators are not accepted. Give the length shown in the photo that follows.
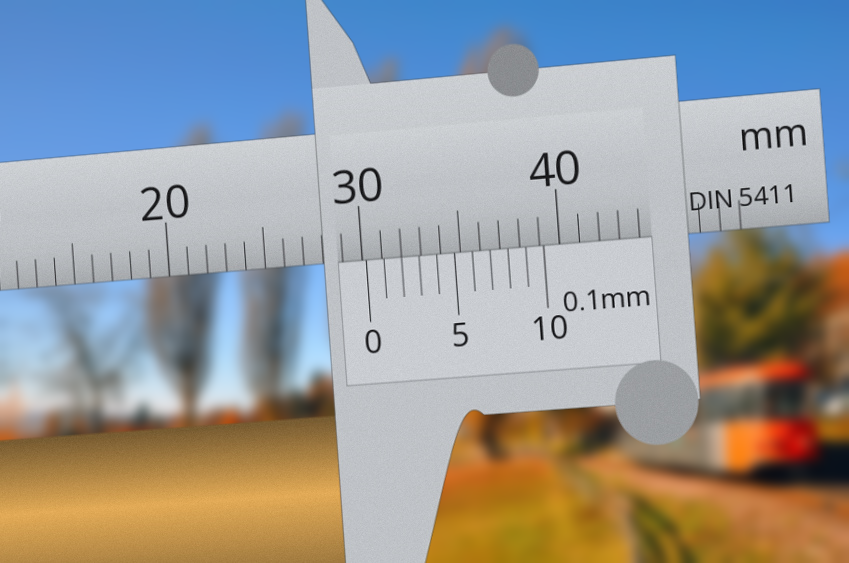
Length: value=30.2 unit=mm
